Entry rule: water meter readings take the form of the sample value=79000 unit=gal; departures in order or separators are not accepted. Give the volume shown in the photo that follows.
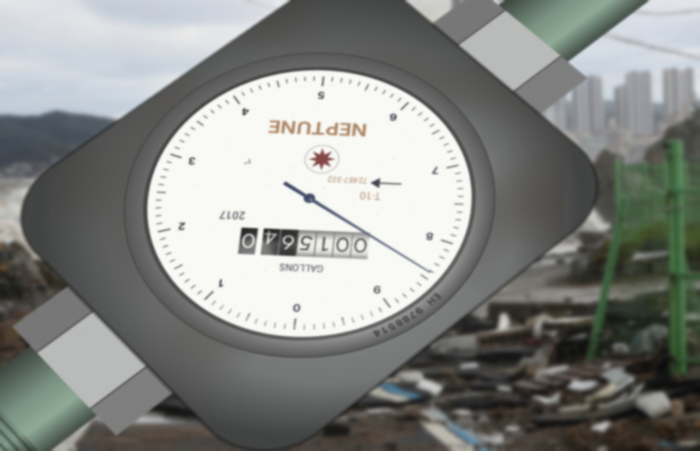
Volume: value=15638.4 unit=gal
